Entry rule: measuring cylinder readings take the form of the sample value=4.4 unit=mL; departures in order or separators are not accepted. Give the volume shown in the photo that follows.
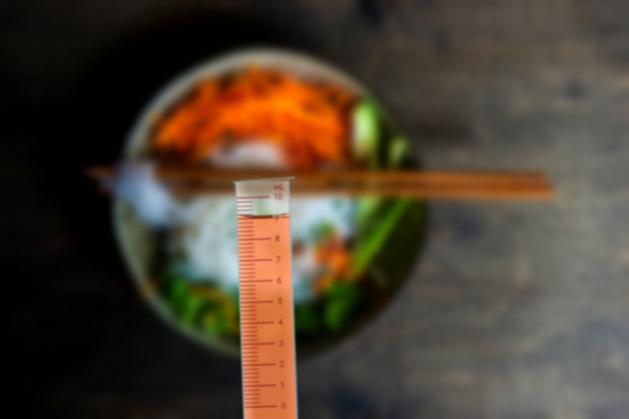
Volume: value=9 unit=mL
